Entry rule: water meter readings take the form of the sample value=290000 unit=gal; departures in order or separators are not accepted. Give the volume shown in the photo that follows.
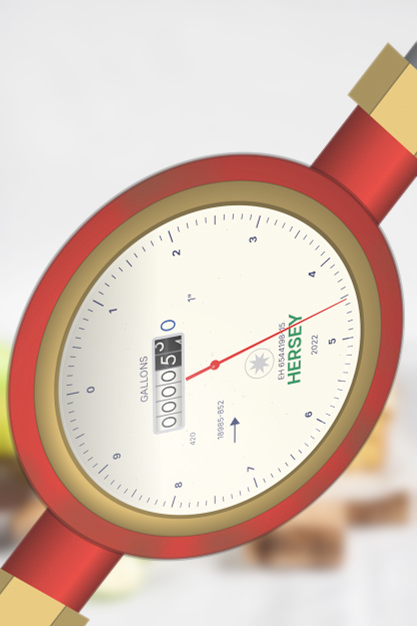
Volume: value=534.5 unit=gal
